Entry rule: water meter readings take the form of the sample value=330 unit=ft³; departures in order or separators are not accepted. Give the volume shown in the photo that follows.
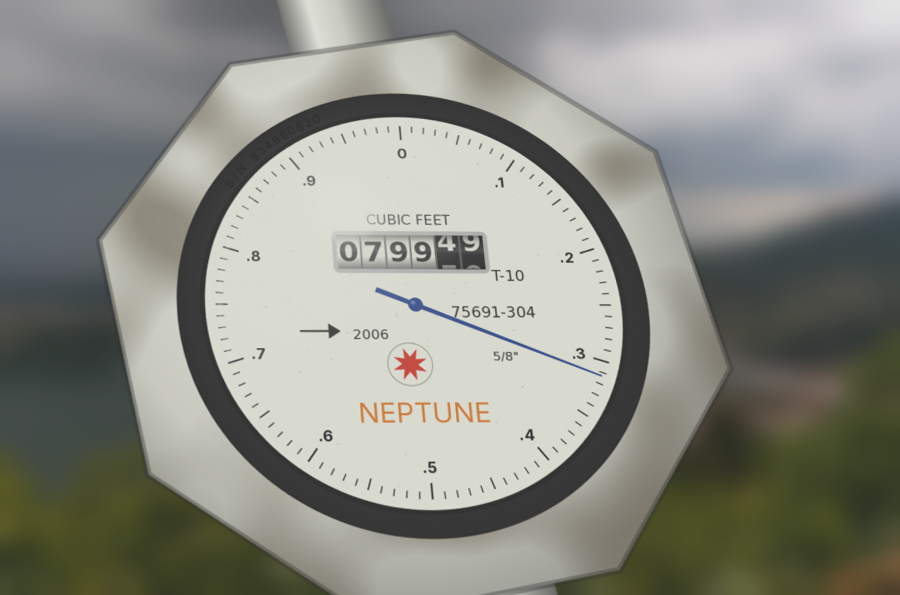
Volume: value=79949.31 unit=ft³
